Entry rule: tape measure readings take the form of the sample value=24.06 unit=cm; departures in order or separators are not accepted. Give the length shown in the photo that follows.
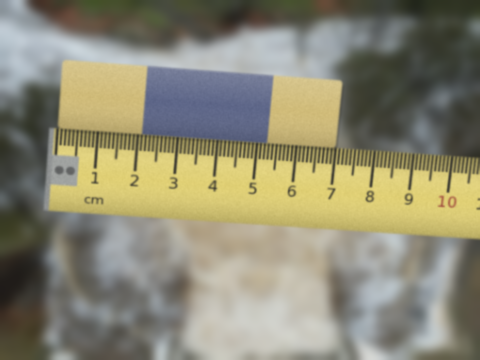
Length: value=7 unit=cm
